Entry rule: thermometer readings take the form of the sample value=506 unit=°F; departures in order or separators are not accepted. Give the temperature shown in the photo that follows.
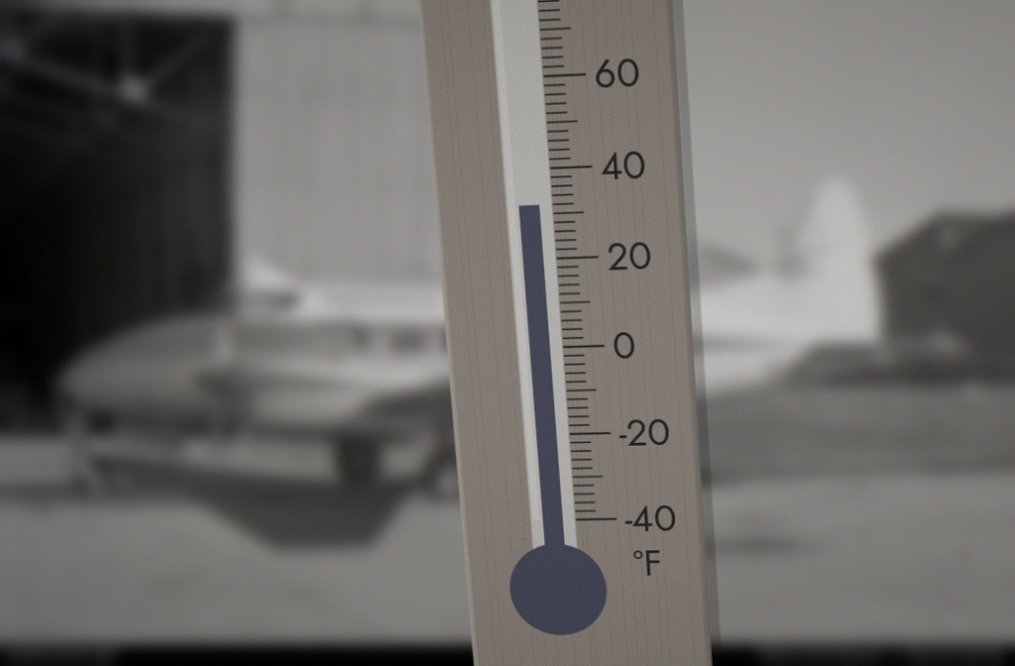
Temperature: value=32 unit=°F
